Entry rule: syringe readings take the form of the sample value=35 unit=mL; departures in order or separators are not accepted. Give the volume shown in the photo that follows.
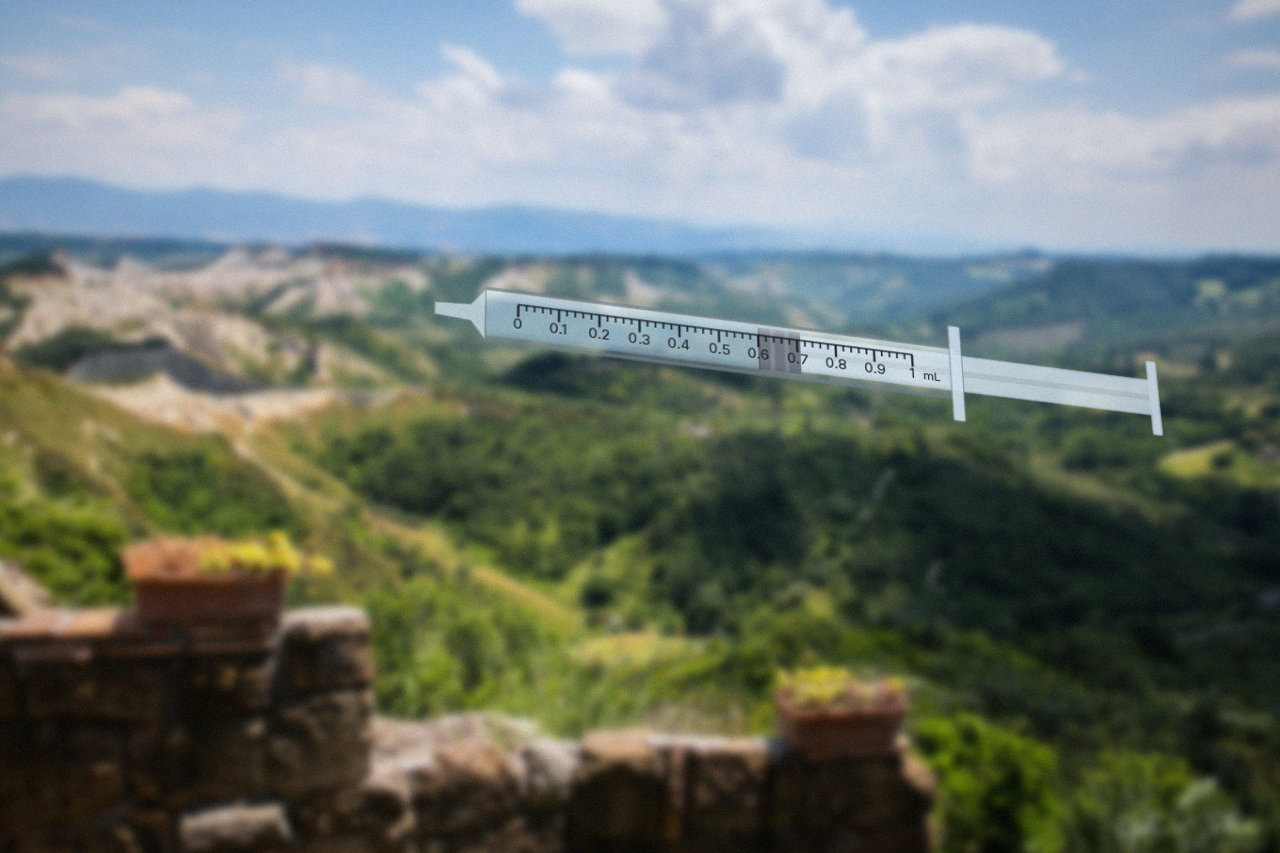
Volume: value=0.6 unit=mL
